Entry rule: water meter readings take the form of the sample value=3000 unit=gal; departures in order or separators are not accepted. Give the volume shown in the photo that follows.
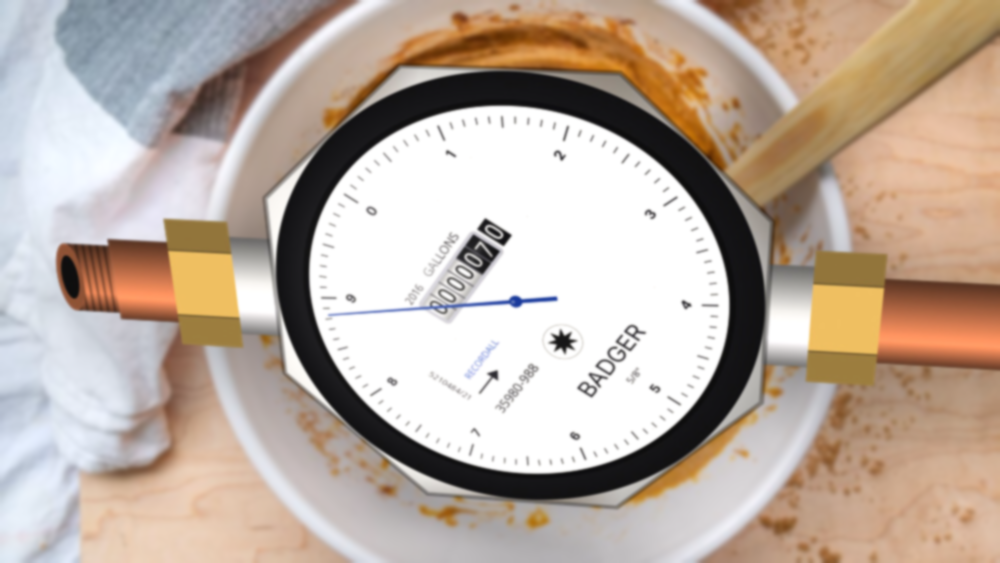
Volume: value=68.8 unit=gal
